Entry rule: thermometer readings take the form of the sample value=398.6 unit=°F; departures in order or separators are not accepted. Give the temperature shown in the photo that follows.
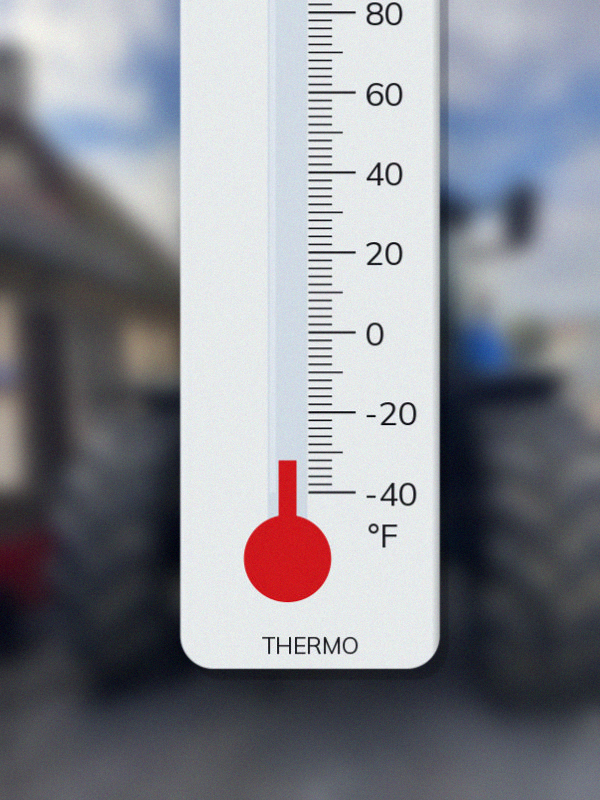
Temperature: value=-32 unit=°F
